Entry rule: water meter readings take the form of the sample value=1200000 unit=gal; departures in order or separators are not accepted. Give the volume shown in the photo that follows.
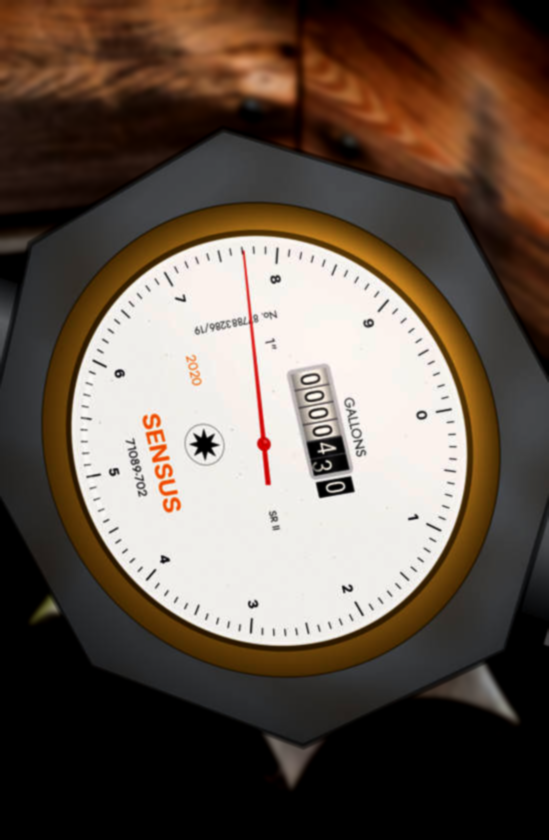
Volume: value=427.7 unit=gal
